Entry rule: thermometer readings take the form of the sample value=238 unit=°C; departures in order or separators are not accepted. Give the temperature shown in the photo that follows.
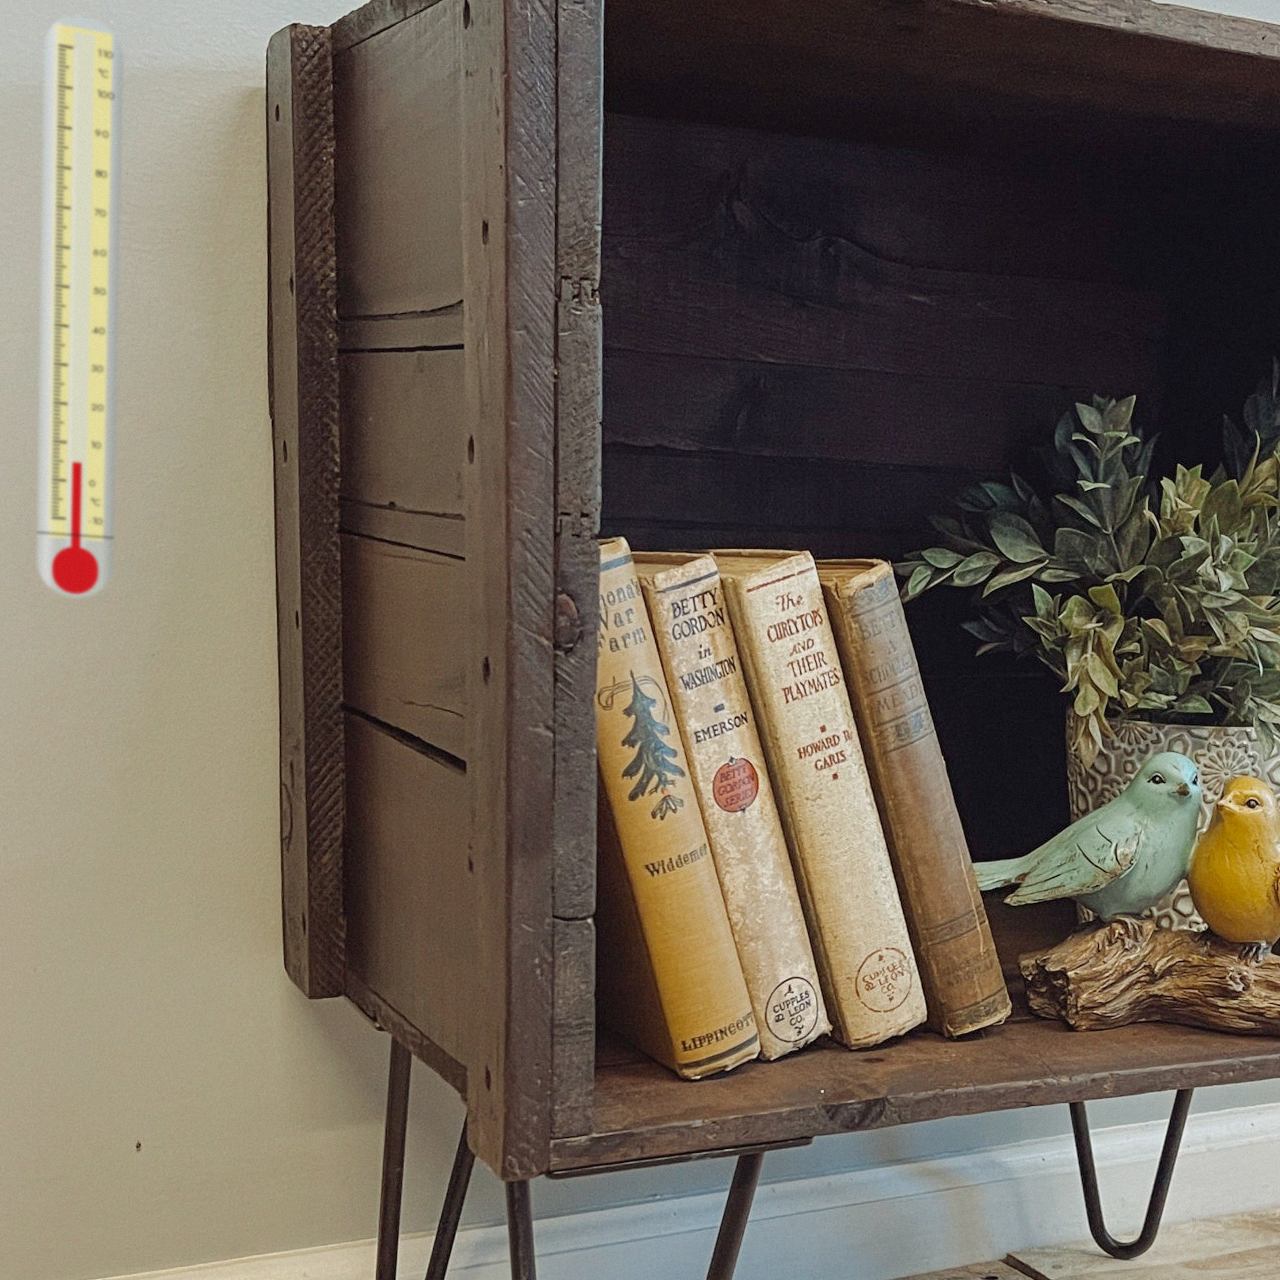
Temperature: value=5 unit=°C
